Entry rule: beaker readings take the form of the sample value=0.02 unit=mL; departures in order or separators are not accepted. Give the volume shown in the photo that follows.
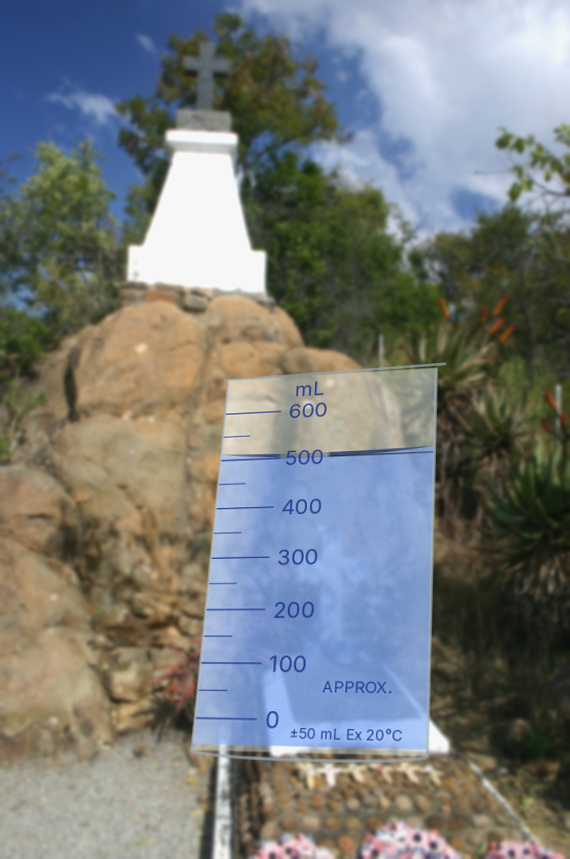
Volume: value=500 unit=mL
